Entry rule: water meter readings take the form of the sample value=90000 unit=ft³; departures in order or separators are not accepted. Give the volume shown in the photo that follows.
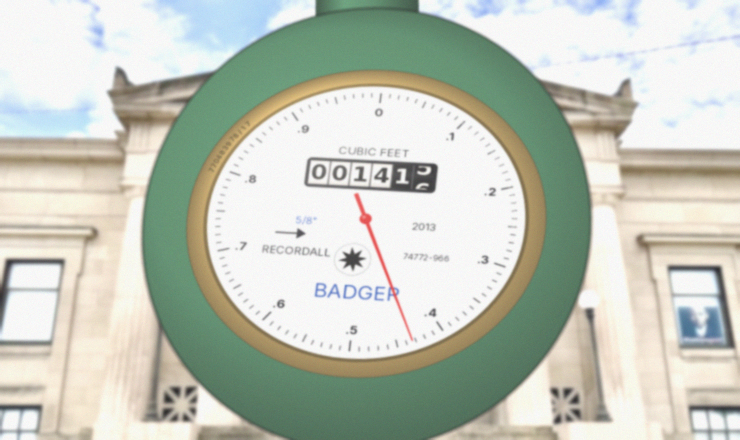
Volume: value=1415.43 unit=ft³
